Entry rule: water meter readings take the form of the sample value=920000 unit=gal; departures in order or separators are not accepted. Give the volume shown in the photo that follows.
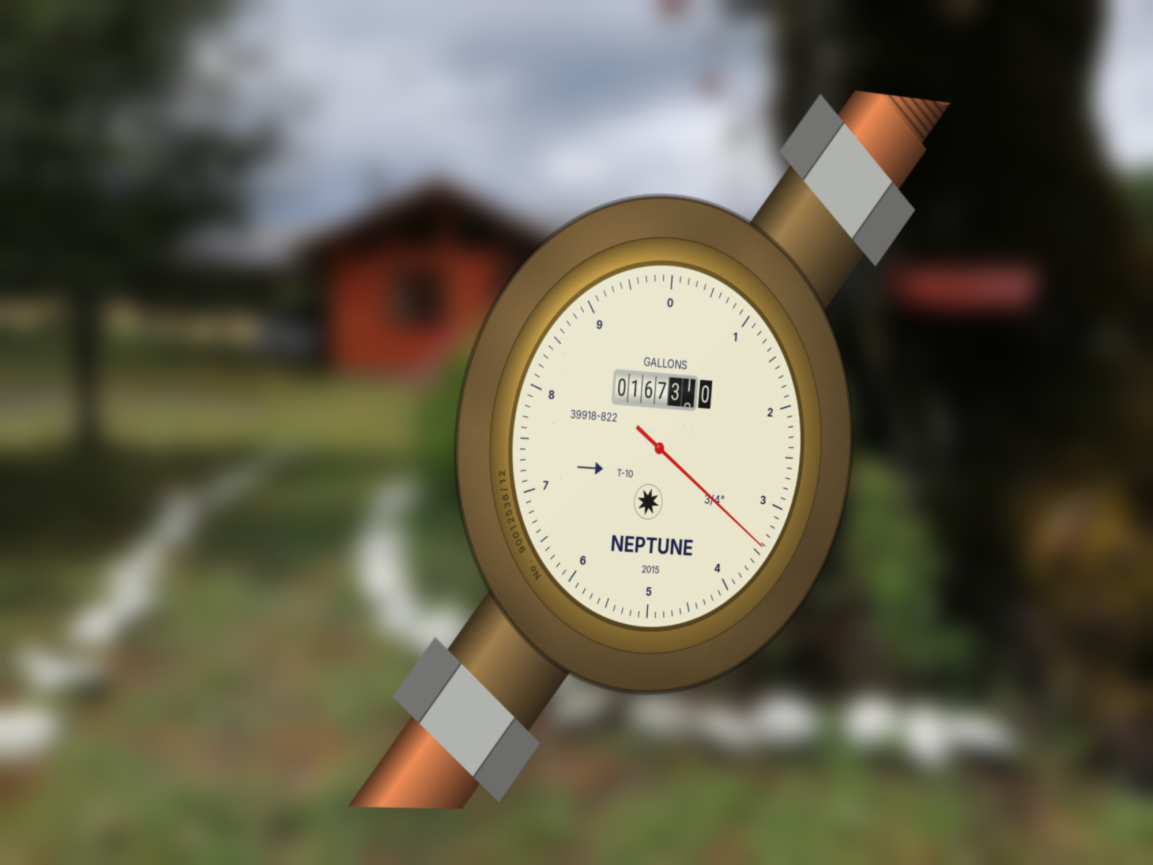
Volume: value=167313.4 unit=gal
